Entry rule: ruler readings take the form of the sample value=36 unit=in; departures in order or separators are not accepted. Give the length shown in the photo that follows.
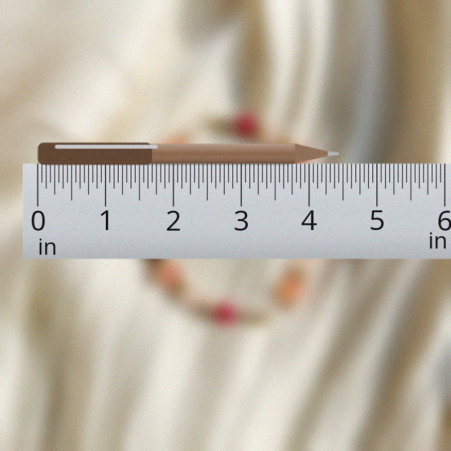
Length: value=4.4375 unit=in
